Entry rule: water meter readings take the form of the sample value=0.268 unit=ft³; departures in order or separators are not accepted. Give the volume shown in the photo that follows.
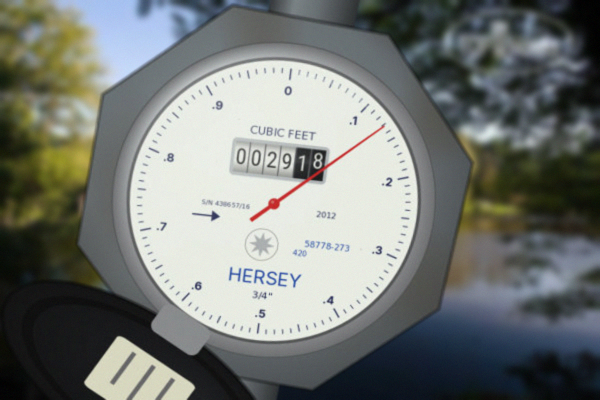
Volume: value=2918.13 unit=ft³
